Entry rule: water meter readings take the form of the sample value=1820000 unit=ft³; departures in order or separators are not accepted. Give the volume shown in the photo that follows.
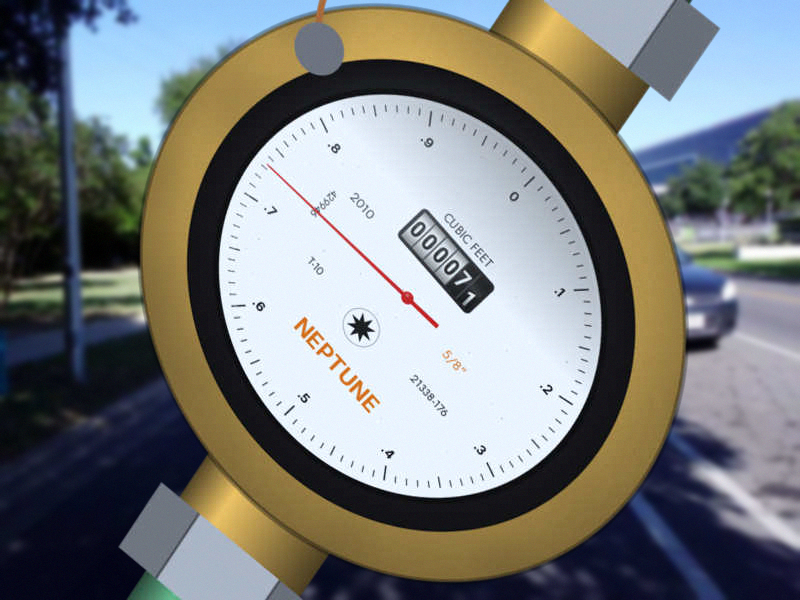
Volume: value=70.73 unit=ft³
